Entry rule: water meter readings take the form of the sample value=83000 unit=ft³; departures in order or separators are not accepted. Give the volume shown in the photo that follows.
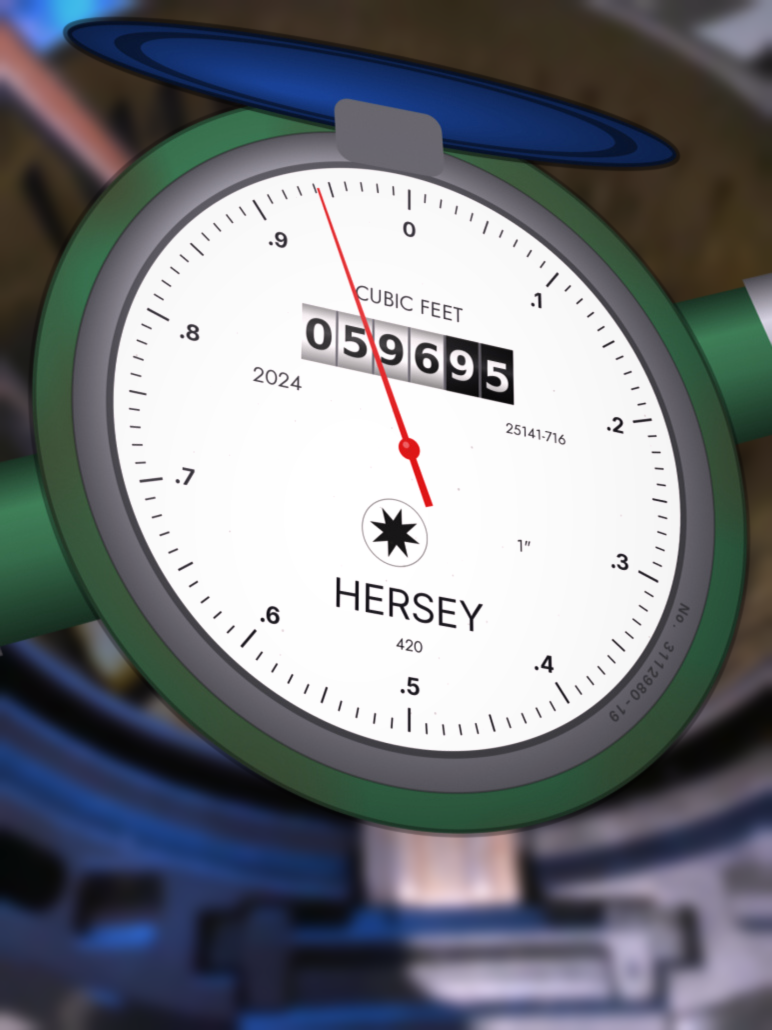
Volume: value=59694.94 unit=ft³
